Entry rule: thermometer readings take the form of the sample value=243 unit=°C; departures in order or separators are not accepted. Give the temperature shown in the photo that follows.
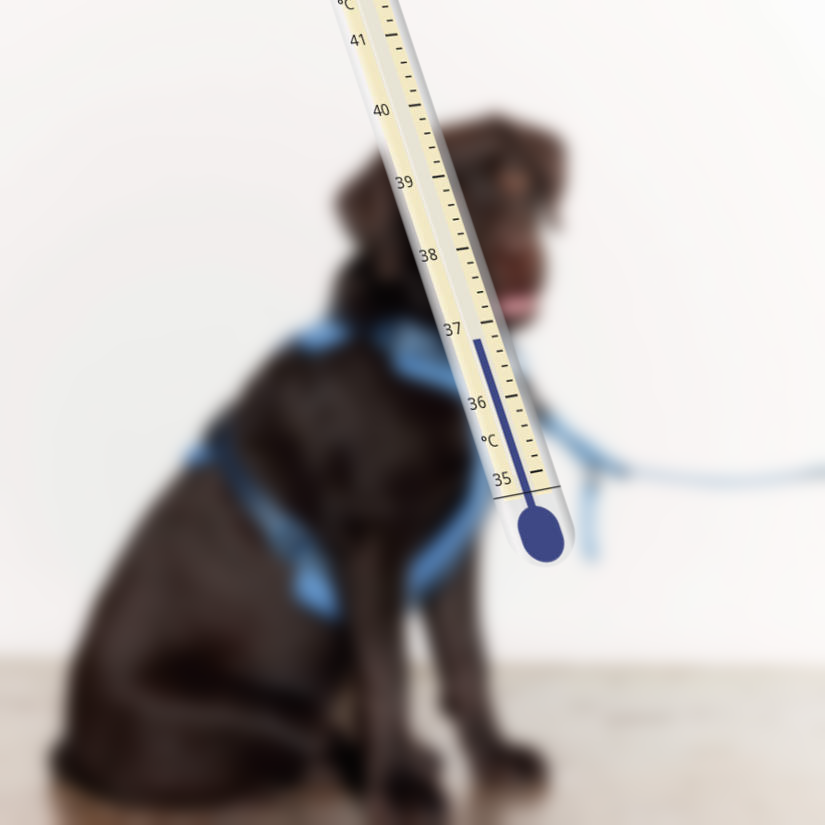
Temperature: value=36.8 unit=°C
